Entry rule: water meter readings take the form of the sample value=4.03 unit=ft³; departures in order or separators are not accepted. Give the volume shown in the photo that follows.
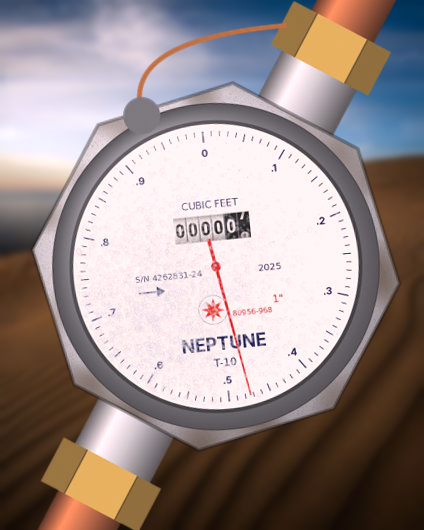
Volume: value=7.47 unit=ft³
